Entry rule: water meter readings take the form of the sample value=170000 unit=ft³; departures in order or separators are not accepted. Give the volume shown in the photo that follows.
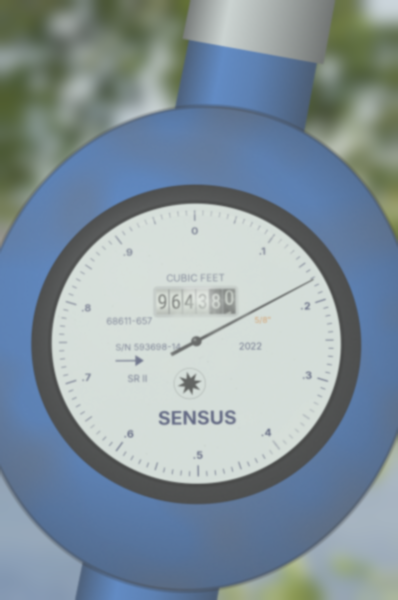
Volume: value=964380.17 unit=ft³
